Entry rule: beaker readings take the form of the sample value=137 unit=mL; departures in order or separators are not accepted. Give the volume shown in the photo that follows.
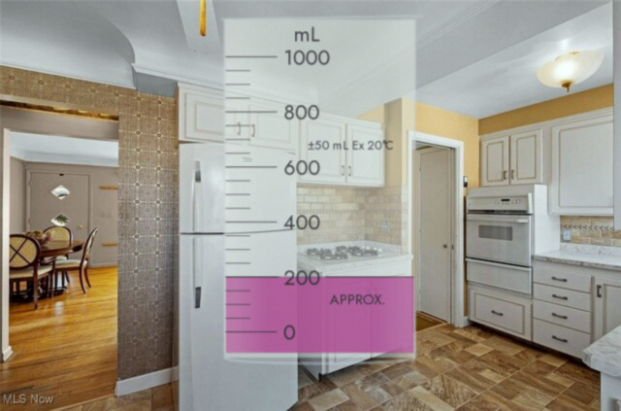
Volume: value=200 unit=mL
